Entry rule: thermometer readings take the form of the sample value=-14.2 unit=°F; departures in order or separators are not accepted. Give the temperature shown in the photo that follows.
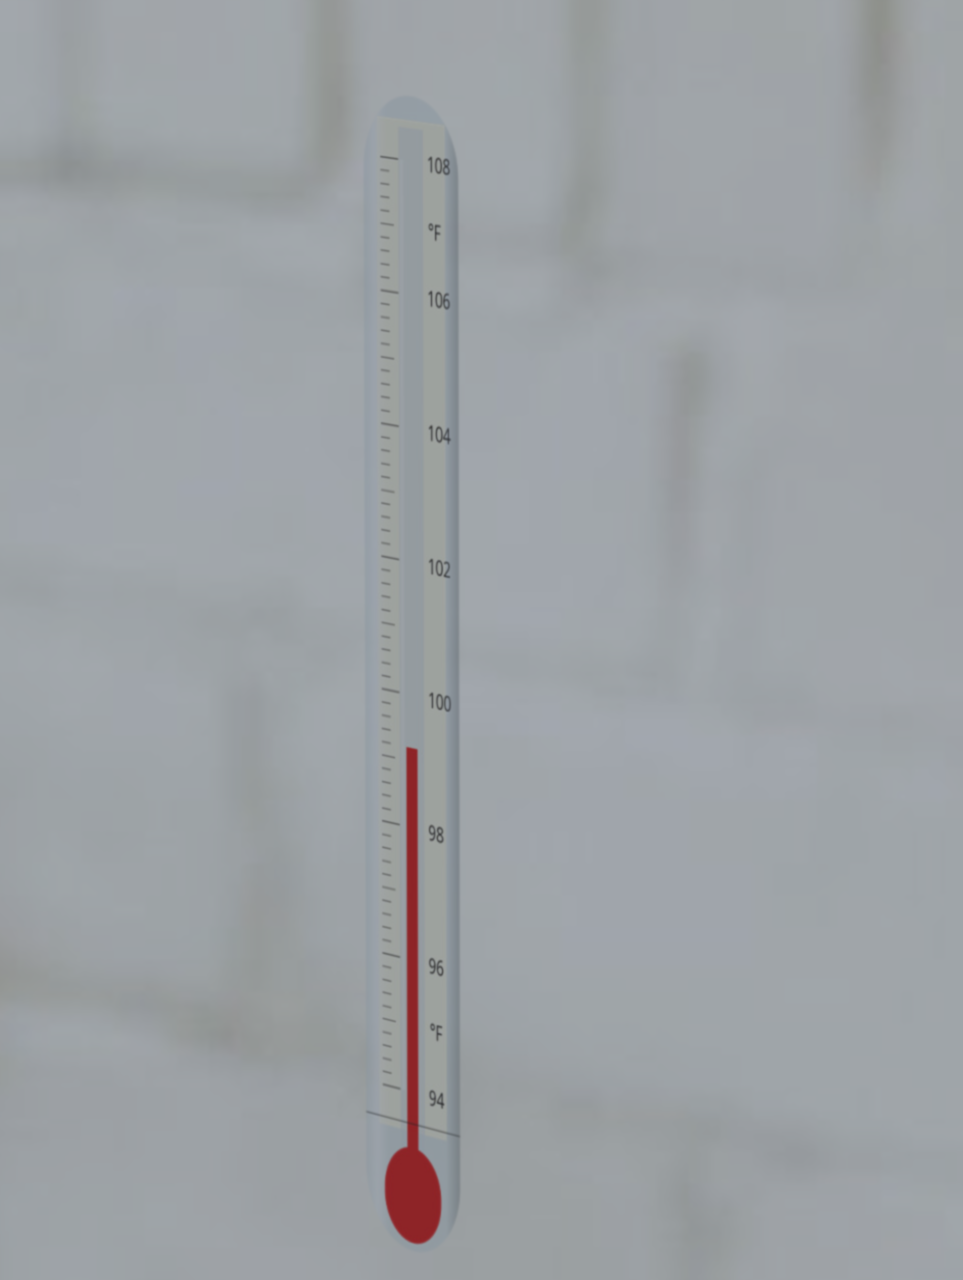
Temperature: value=99.2 unit=°F
